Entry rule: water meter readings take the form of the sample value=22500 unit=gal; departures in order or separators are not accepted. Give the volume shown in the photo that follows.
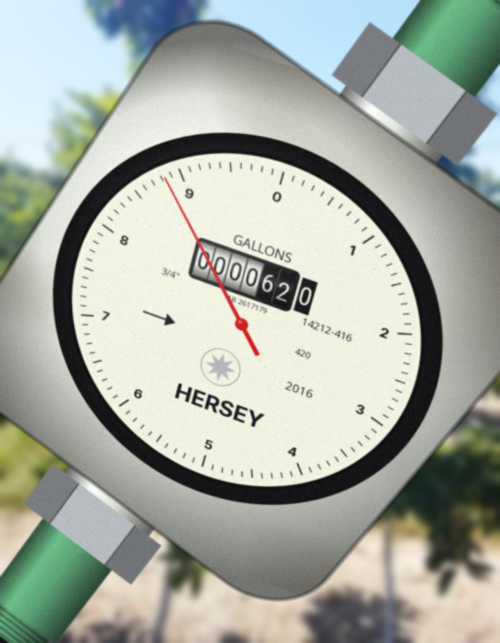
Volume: value=618.8 unit=gal
